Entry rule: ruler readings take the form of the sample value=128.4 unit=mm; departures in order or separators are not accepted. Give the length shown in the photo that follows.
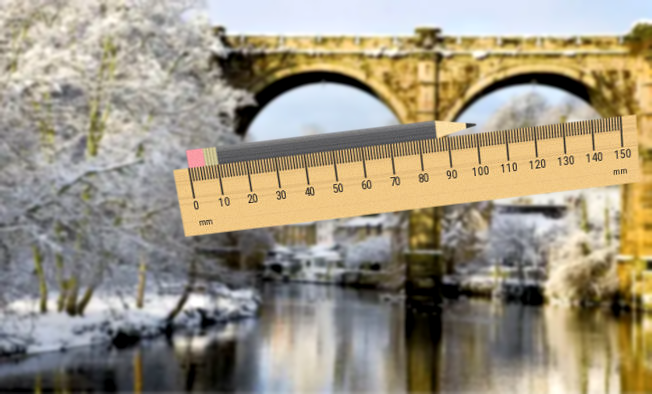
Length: value=100 unit=mm
